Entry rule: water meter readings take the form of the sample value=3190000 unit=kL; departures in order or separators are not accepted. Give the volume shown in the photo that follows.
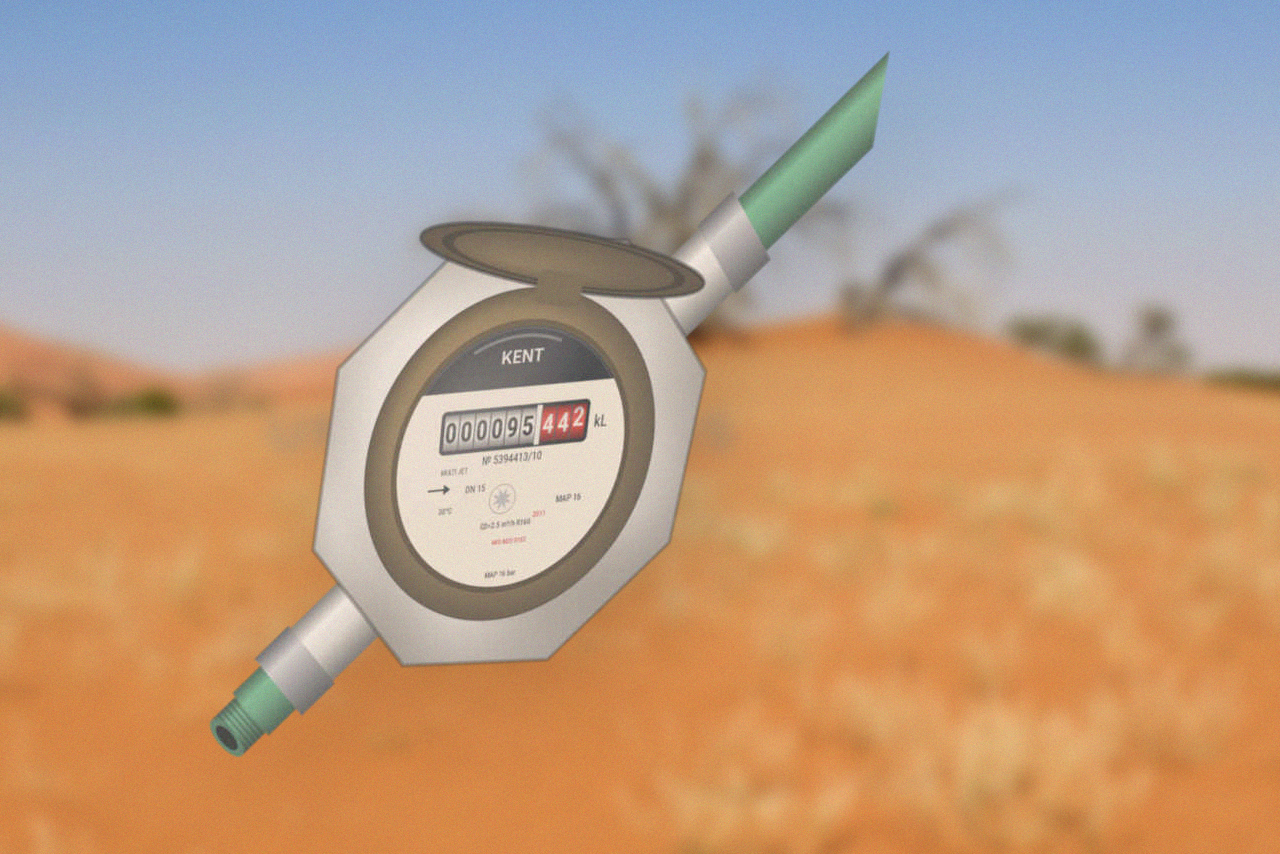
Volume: value=95.442 unit=kL
